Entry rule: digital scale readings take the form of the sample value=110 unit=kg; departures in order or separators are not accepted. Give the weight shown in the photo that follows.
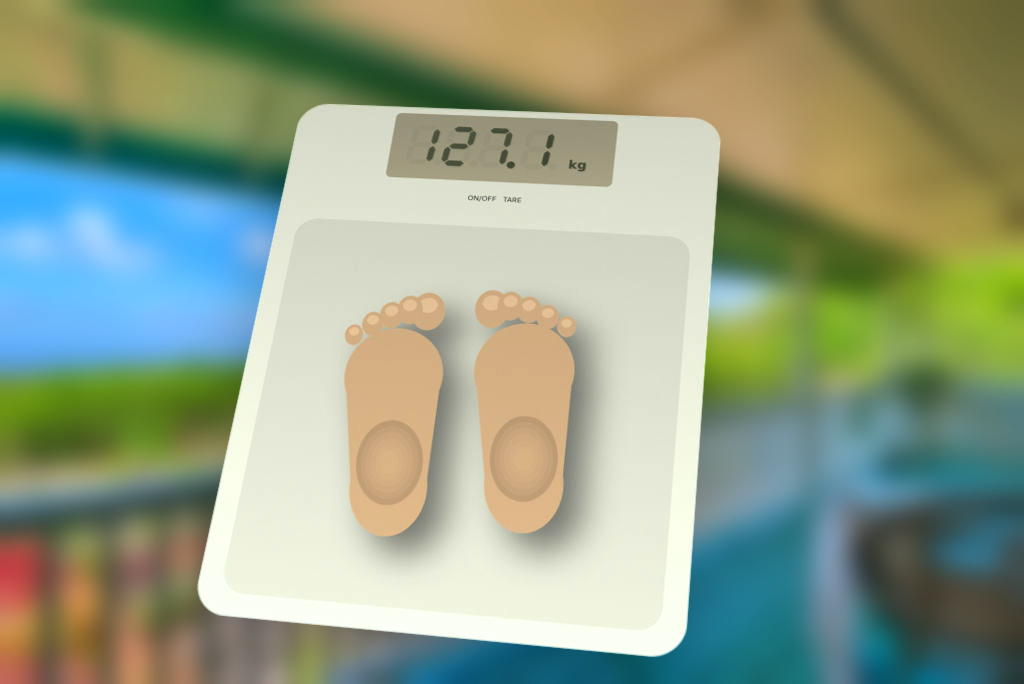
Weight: value=127.1 unit=kg
